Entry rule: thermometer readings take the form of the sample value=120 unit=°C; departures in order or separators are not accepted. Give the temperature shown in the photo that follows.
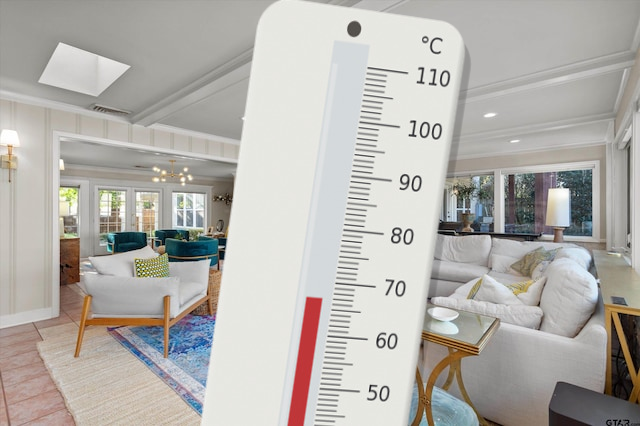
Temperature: value=67 unit=°C
